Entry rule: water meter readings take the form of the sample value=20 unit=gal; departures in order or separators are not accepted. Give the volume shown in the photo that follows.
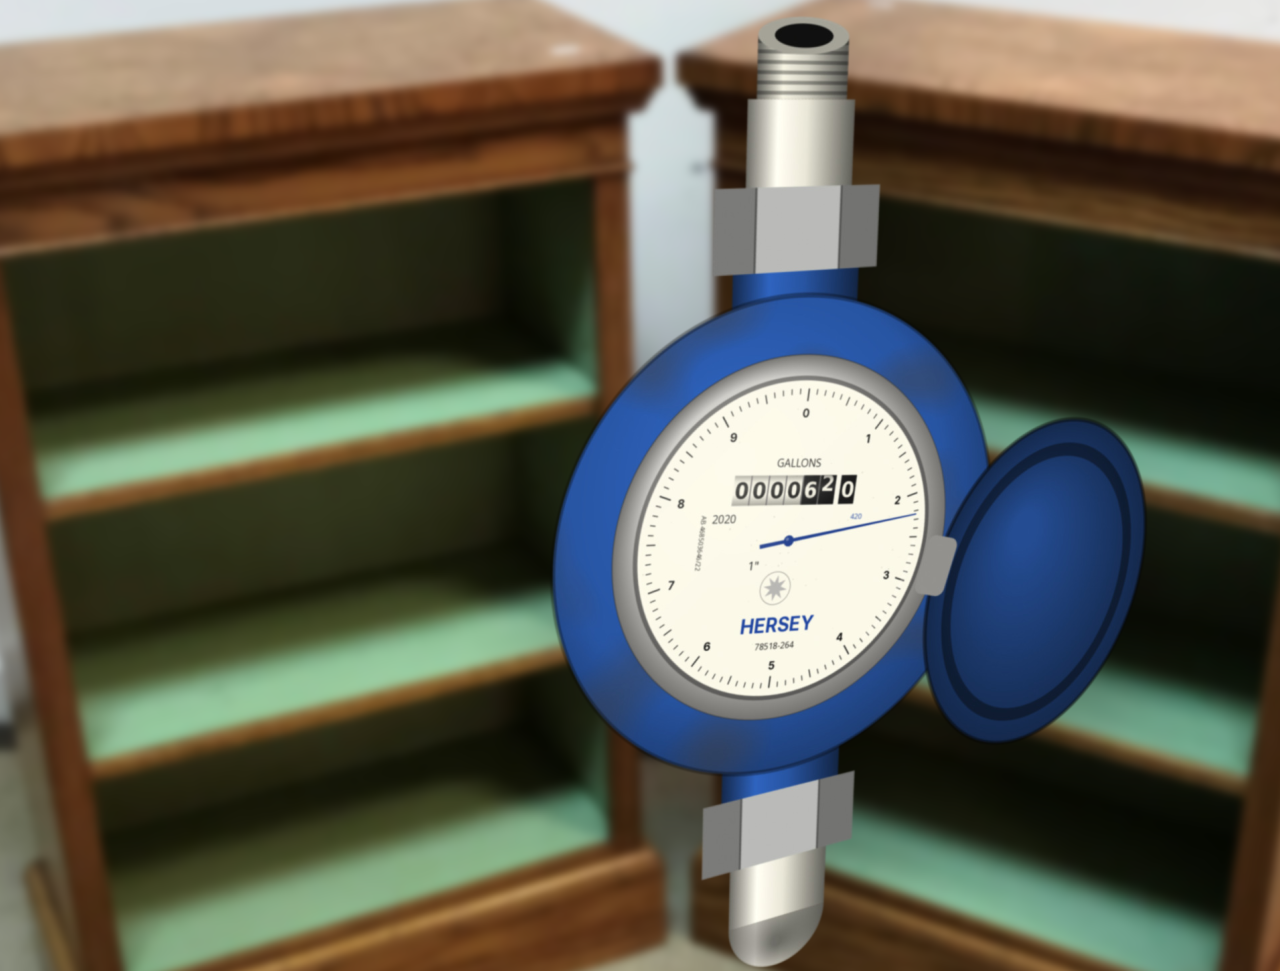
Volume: value=622.2 unit=gal
